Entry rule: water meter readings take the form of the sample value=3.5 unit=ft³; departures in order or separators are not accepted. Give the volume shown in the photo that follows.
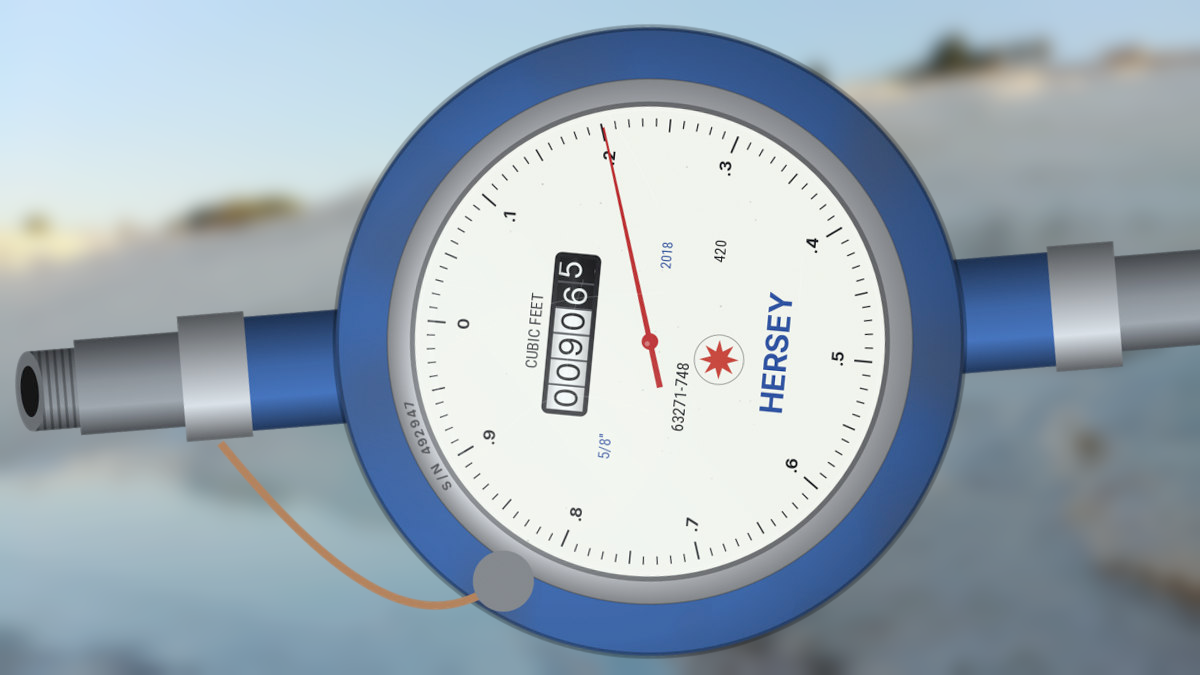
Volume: value=9065.20 unit=ft³
